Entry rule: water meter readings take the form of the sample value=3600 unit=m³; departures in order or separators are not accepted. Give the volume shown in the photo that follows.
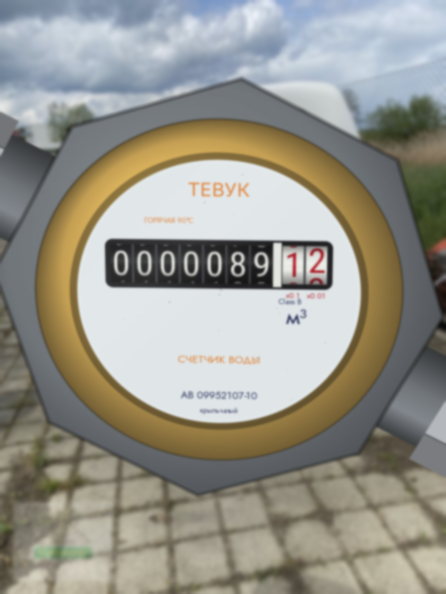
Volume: value=89.12 unit=m³
